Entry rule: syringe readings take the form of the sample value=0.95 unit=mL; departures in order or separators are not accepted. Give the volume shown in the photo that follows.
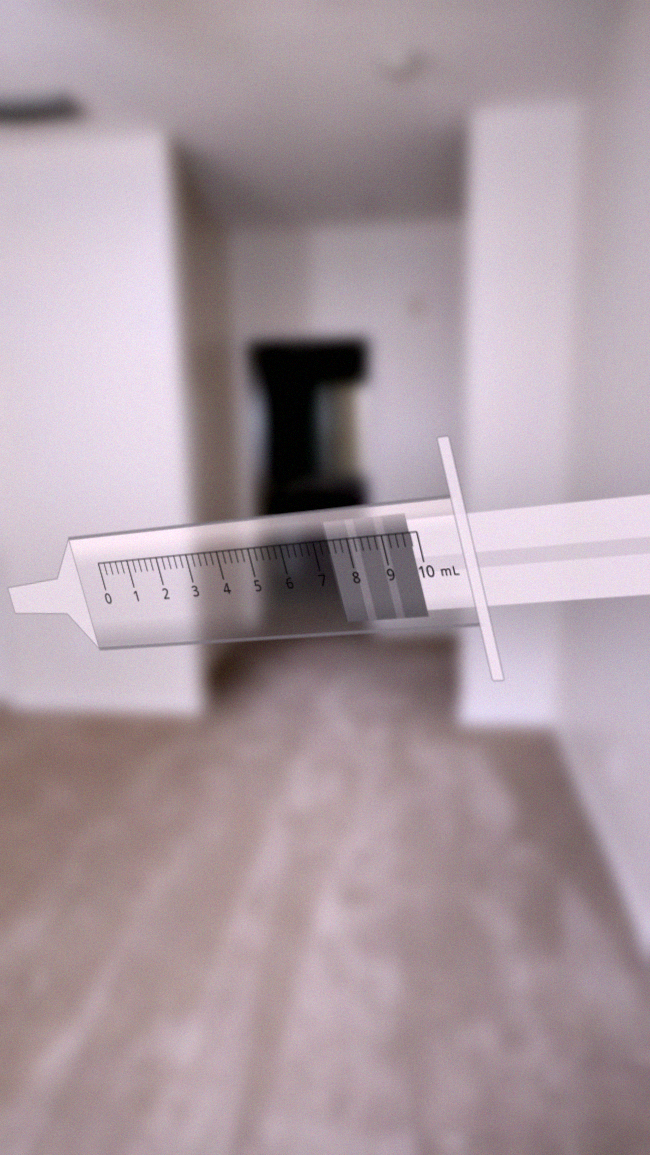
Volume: value=7.4 unit=mL
